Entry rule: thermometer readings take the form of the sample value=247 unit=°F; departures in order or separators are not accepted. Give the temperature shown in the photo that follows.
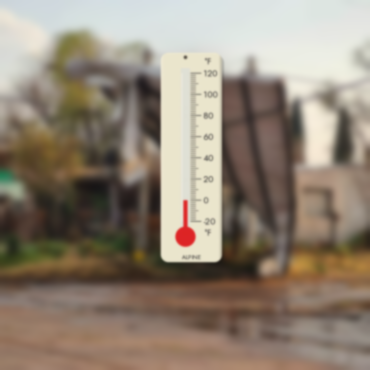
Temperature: value=0 unit=°F
